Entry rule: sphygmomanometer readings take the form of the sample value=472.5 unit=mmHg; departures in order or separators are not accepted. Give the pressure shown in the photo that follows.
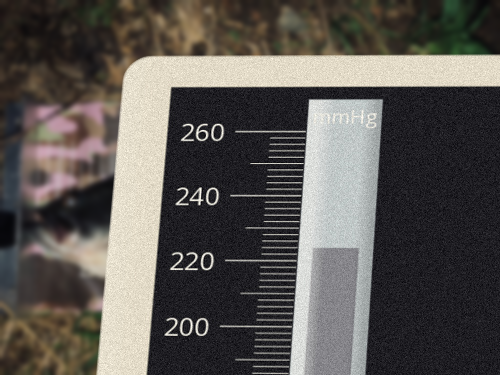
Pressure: value=224 unit=mmHg
